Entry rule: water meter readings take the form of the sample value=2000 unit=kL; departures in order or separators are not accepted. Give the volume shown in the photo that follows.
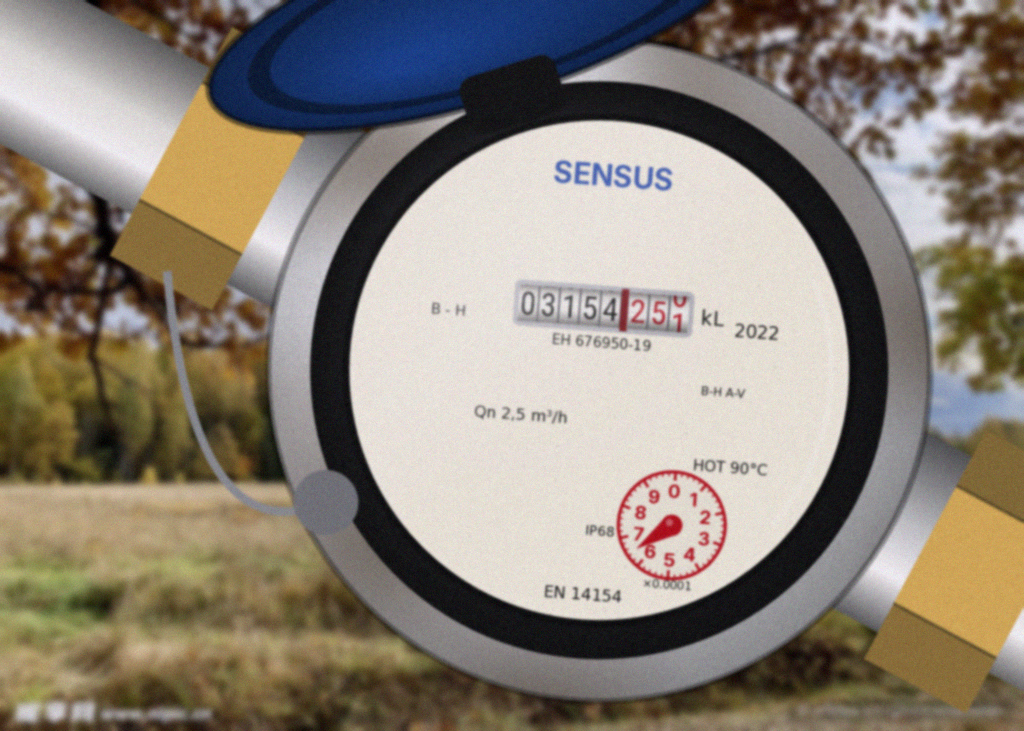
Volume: value=3154.2506 unit=kL
